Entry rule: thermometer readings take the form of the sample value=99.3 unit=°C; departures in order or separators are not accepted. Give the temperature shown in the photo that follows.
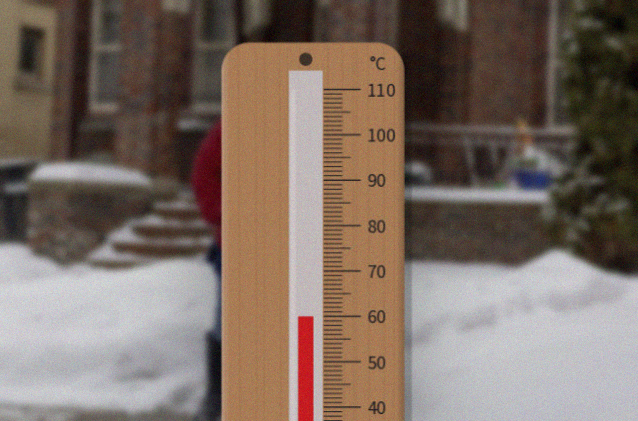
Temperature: value=60 unit=°C
